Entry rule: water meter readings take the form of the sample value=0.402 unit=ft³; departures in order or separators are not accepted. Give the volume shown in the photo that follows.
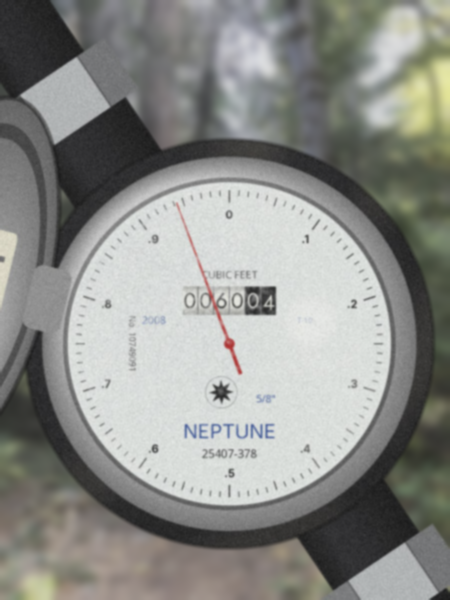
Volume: value=6003.94 unit=ft³
